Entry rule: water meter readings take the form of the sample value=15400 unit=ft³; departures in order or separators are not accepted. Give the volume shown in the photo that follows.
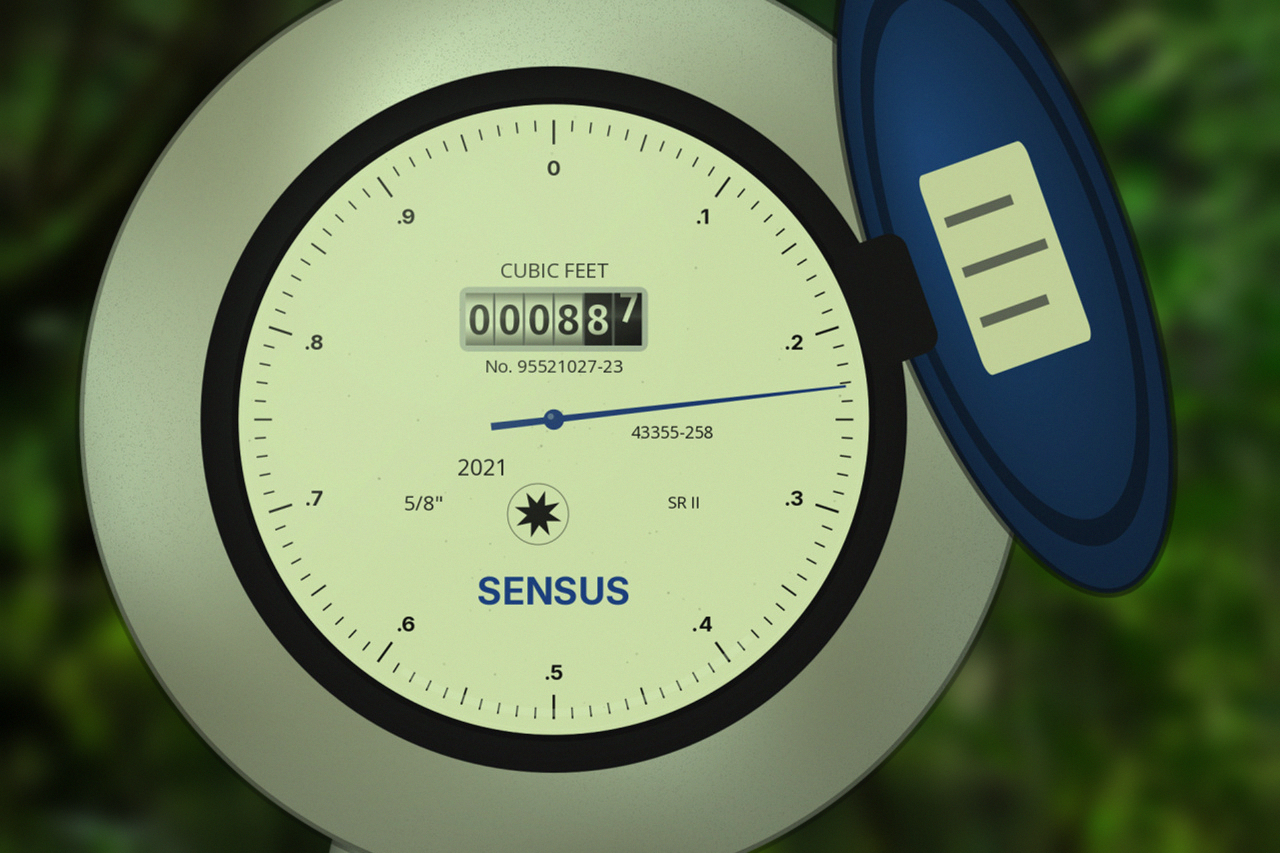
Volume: value=887.23 unit=ft³
